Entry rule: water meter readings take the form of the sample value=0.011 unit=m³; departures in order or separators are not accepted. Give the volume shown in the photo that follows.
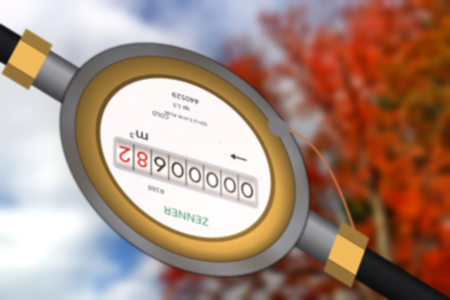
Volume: value=6.82 unit=m³
